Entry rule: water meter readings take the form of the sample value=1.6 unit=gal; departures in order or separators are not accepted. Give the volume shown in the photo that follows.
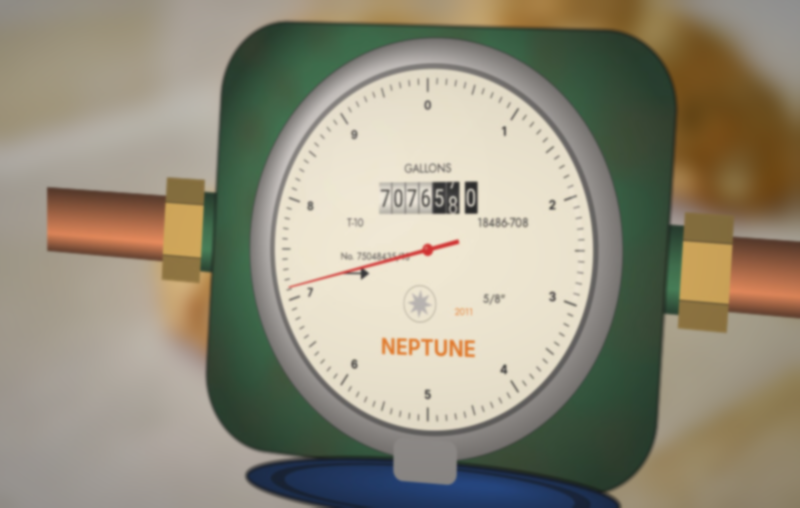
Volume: value=7076577.1 unit=gal
